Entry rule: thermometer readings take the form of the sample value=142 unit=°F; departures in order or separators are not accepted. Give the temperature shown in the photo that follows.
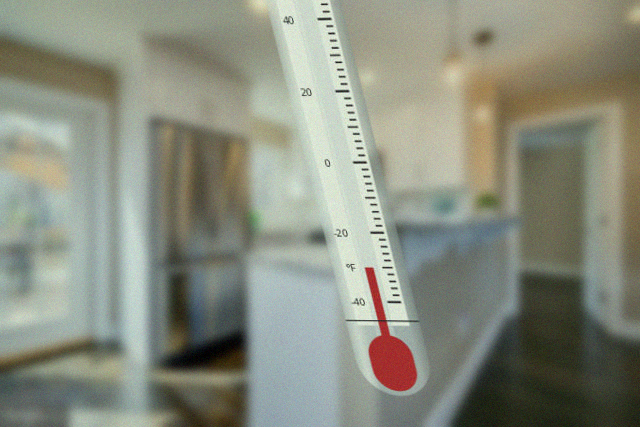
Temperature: value=-30 unit=°F
